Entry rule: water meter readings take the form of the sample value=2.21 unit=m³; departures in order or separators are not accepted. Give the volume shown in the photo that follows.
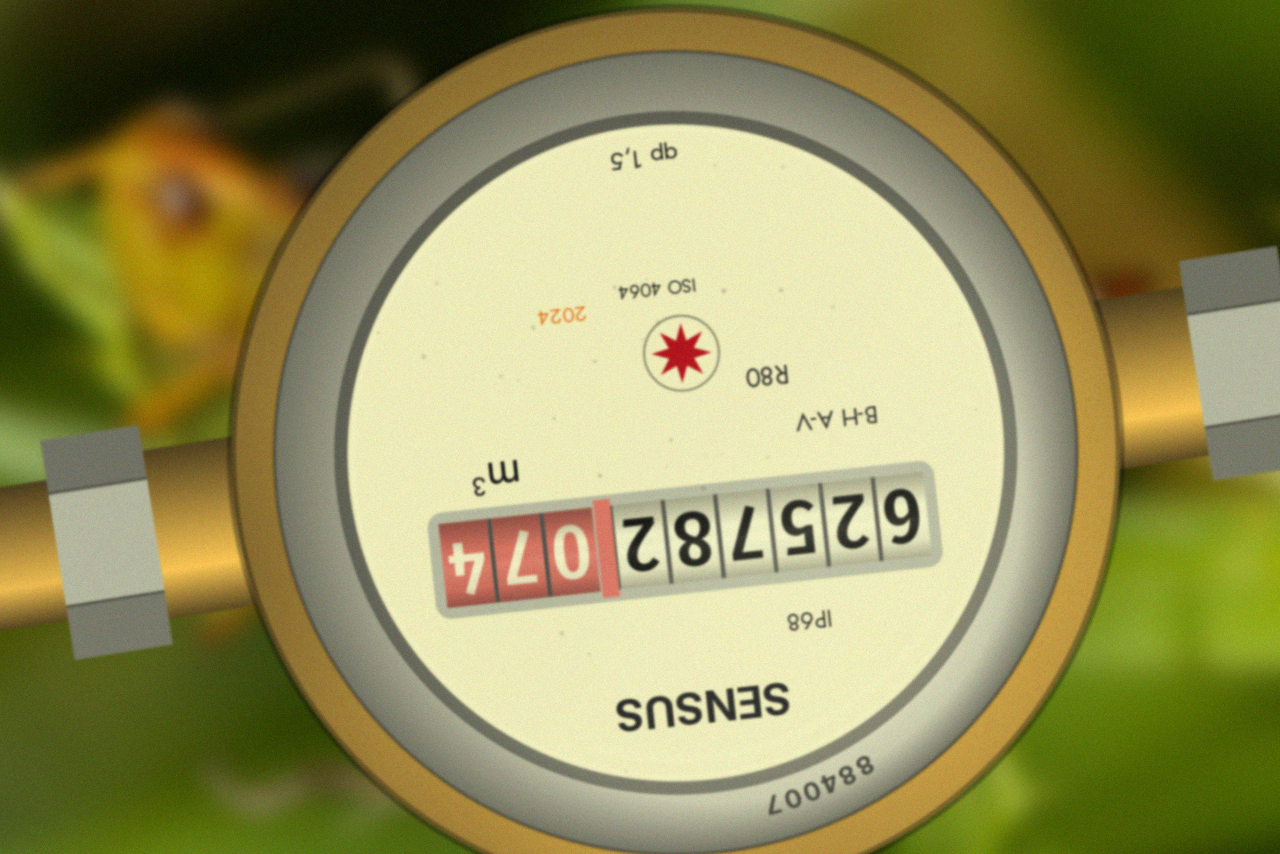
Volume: value=625782.074 unit=m³
